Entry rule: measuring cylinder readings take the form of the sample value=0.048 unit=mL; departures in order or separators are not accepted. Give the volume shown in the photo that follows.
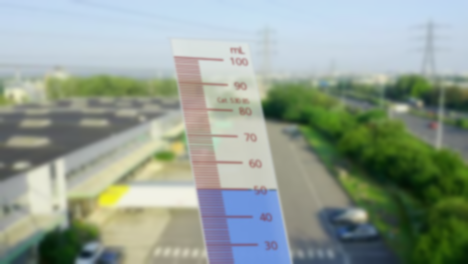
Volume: value=50 unit=mL
